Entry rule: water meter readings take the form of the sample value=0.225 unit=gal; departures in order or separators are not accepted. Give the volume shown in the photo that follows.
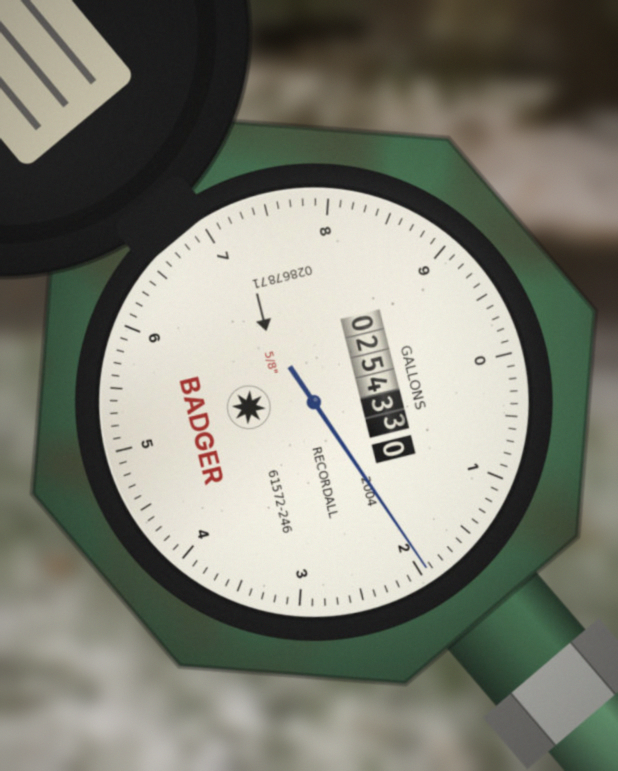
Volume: value=254331.9 unit=gal
